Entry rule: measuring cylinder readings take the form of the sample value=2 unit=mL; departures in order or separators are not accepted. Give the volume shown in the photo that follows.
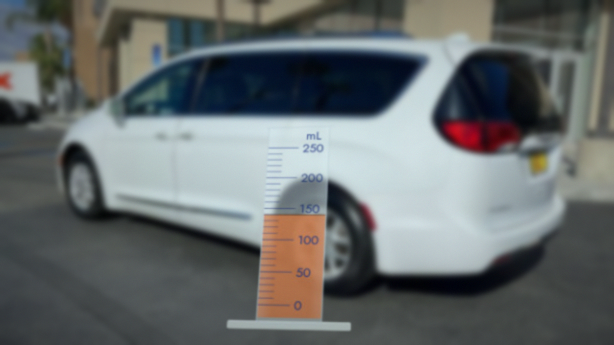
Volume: value=140 unit=mL
